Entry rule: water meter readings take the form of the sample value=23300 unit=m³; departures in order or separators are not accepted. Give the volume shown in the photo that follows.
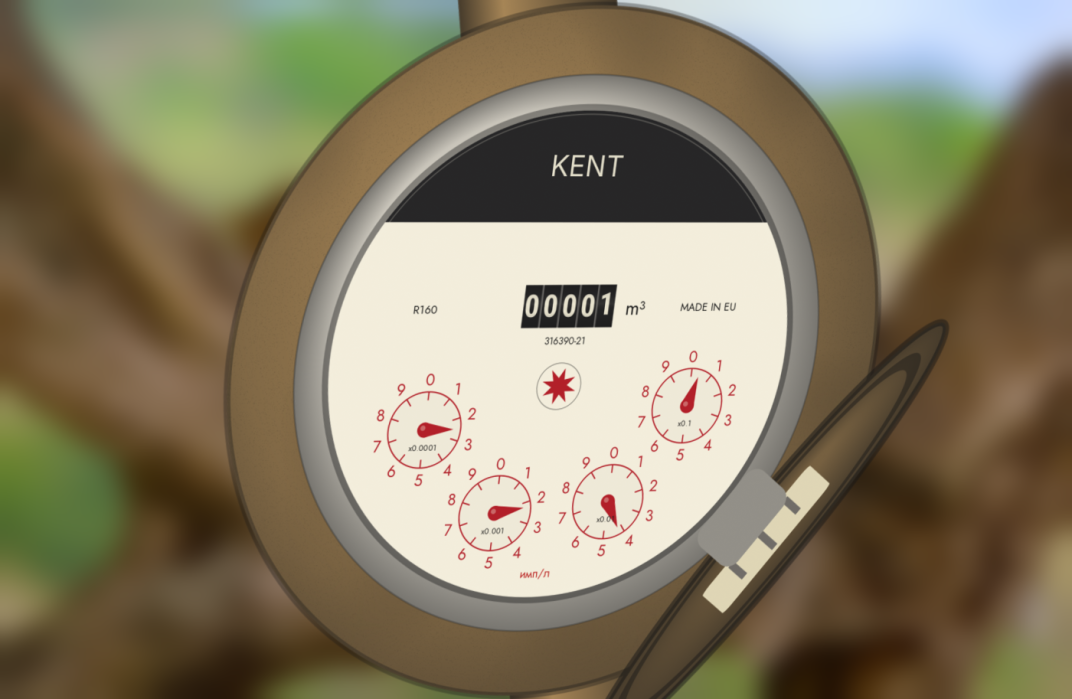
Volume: value=1.0422 unit=m³
